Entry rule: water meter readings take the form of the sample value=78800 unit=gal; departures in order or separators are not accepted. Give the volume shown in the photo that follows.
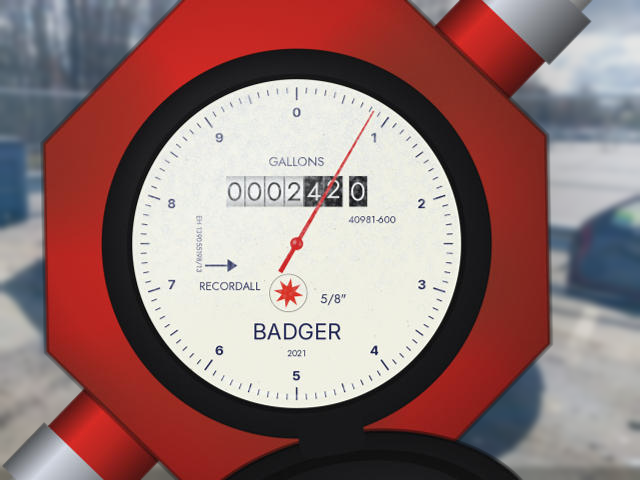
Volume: value=2420.8 unit=gal
